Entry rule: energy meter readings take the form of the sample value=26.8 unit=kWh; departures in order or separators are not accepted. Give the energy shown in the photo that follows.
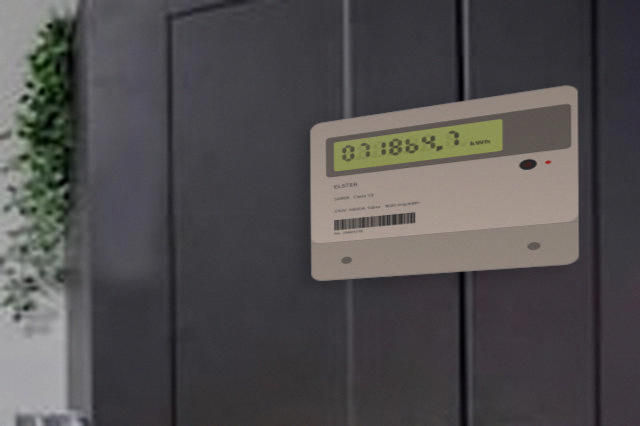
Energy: value=71864.7 unit=kWh
